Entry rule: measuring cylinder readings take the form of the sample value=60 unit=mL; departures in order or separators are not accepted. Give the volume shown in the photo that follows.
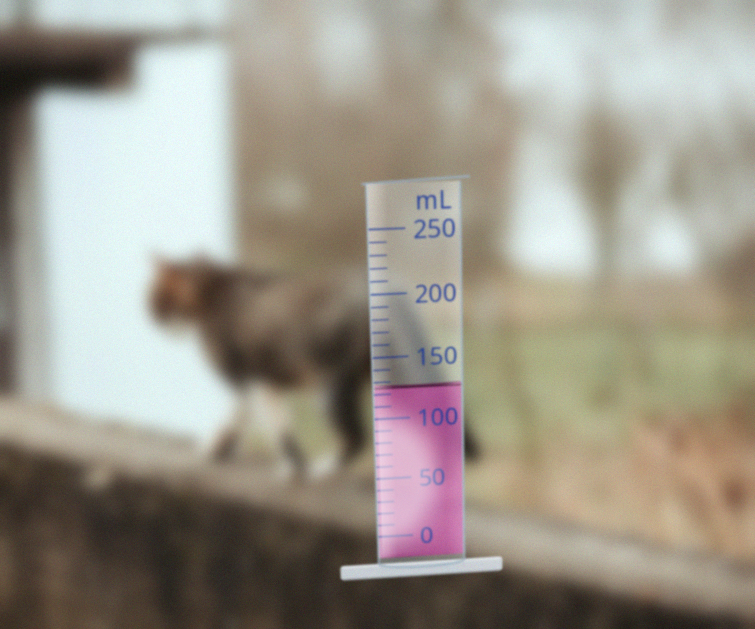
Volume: value=125 unit=mL
